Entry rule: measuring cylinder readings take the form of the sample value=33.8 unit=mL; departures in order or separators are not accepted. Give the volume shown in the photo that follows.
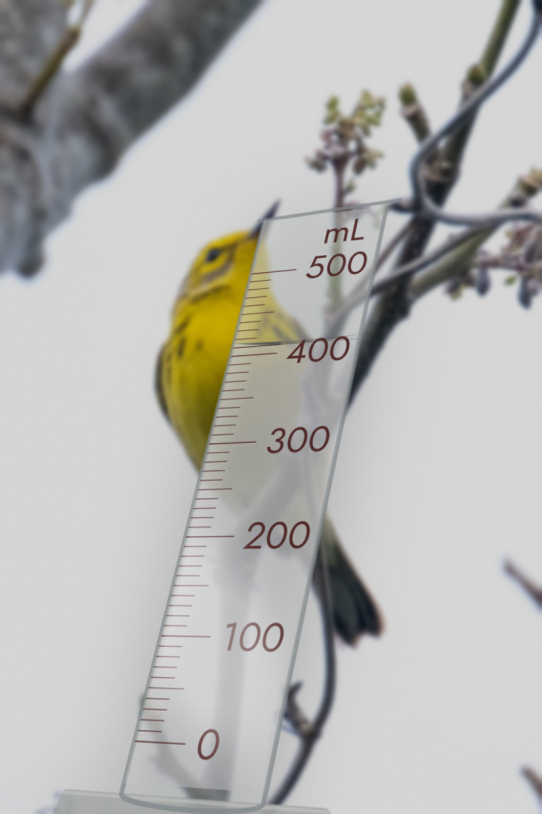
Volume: value=410 unit=mL
